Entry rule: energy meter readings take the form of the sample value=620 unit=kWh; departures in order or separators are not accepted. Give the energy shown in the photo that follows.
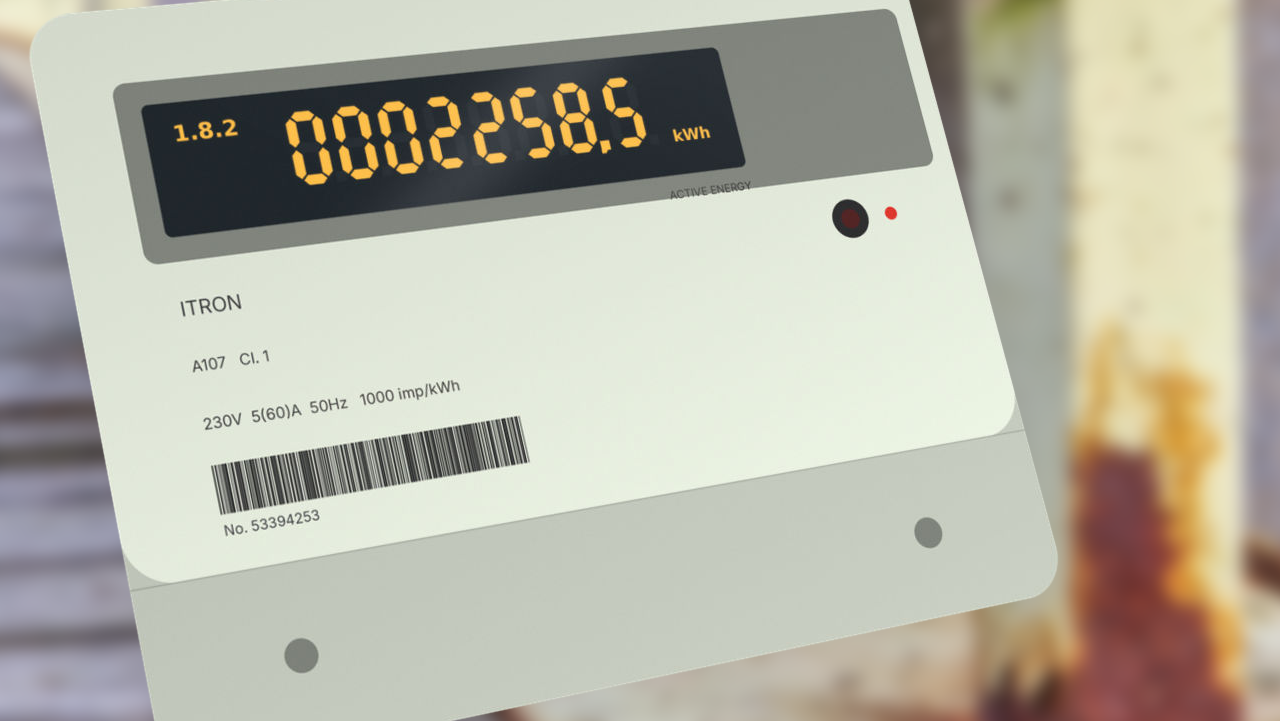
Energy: value=2258.5 unit=kWh
